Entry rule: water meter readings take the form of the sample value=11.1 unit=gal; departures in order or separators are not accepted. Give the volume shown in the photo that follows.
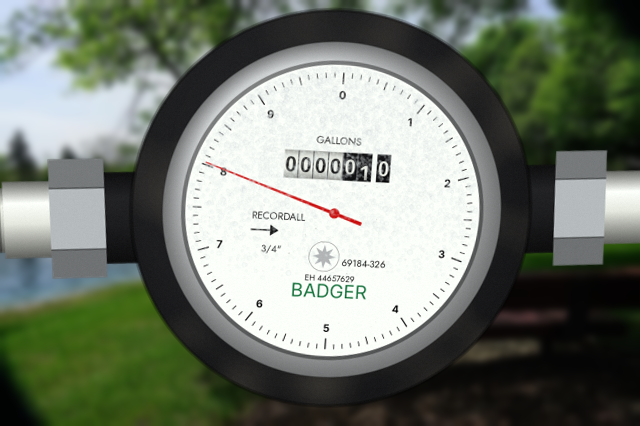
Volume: value=8.0 unit=gal
